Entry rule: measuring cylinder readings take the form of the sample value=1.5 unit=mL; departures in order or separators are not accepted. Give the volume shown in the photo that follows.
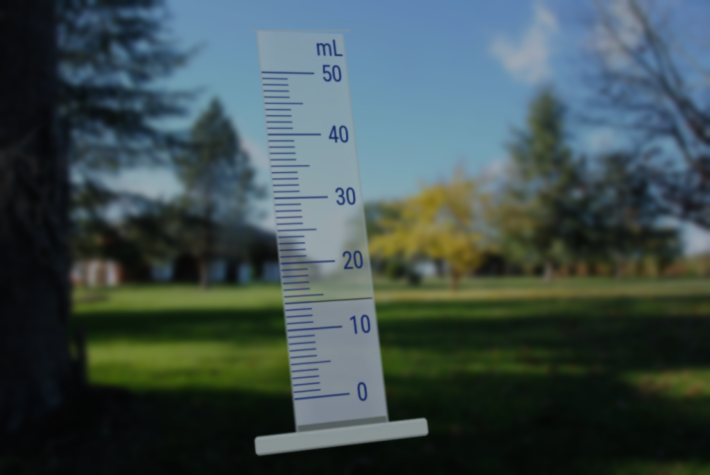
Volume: value=14 unit=mL
